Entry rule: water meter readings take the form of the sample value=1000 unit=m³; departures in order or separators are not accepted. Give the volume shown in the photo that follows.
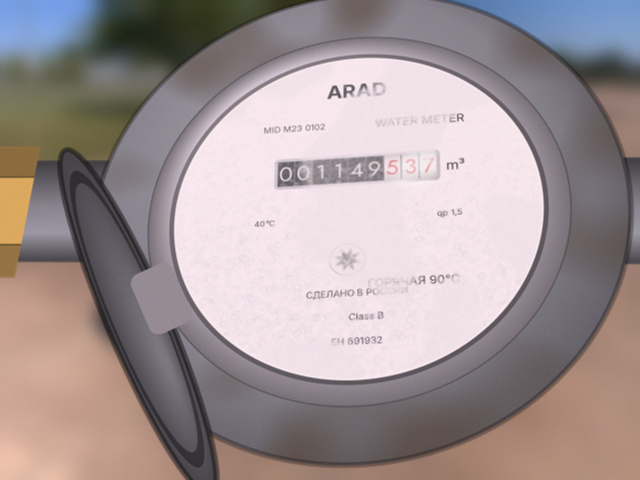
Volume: value=1149.537 unit=m³
